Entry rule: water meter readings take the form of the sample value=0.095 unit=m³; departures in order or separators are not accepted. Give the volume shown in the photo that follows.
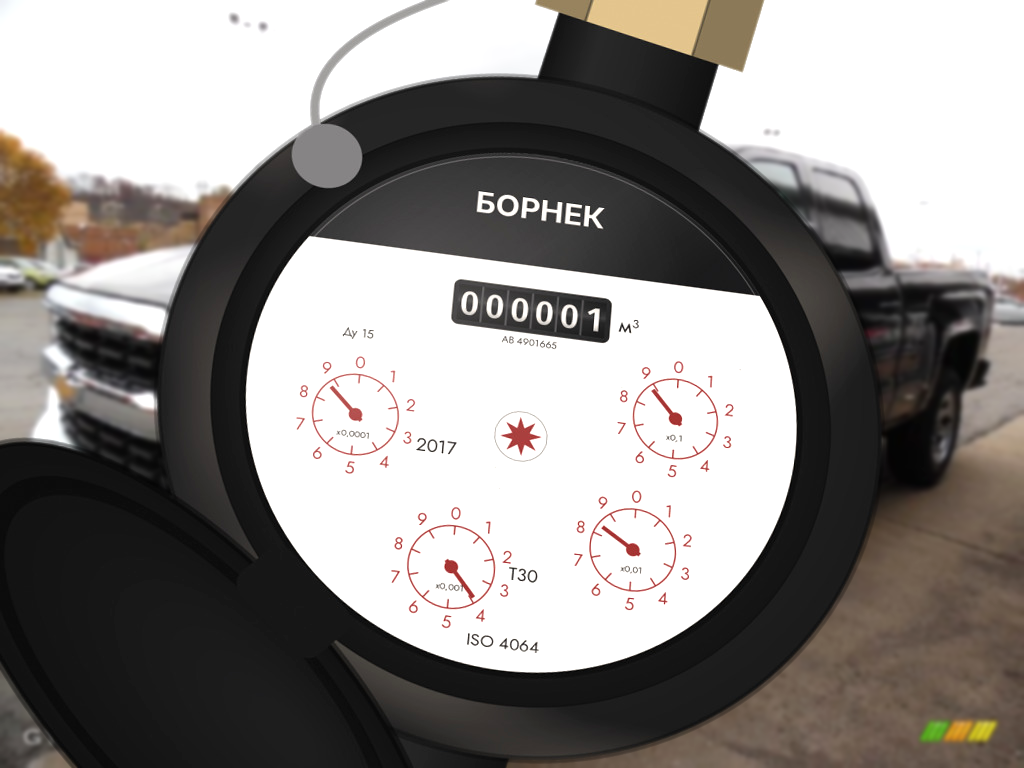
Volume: value=1.8838 unit=m³
